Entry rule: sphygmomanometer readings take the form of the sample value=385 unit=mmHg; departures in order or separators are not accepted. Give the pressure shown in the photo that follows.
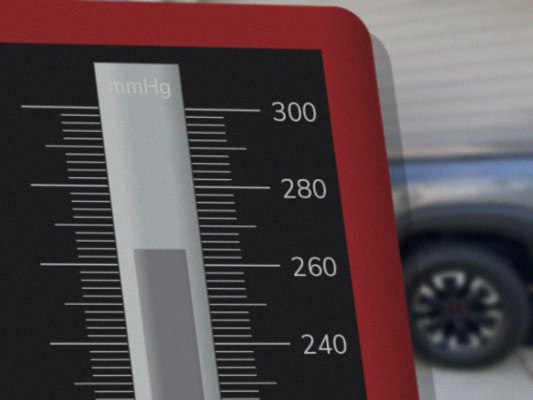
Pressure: value=264 unit=mmHg
